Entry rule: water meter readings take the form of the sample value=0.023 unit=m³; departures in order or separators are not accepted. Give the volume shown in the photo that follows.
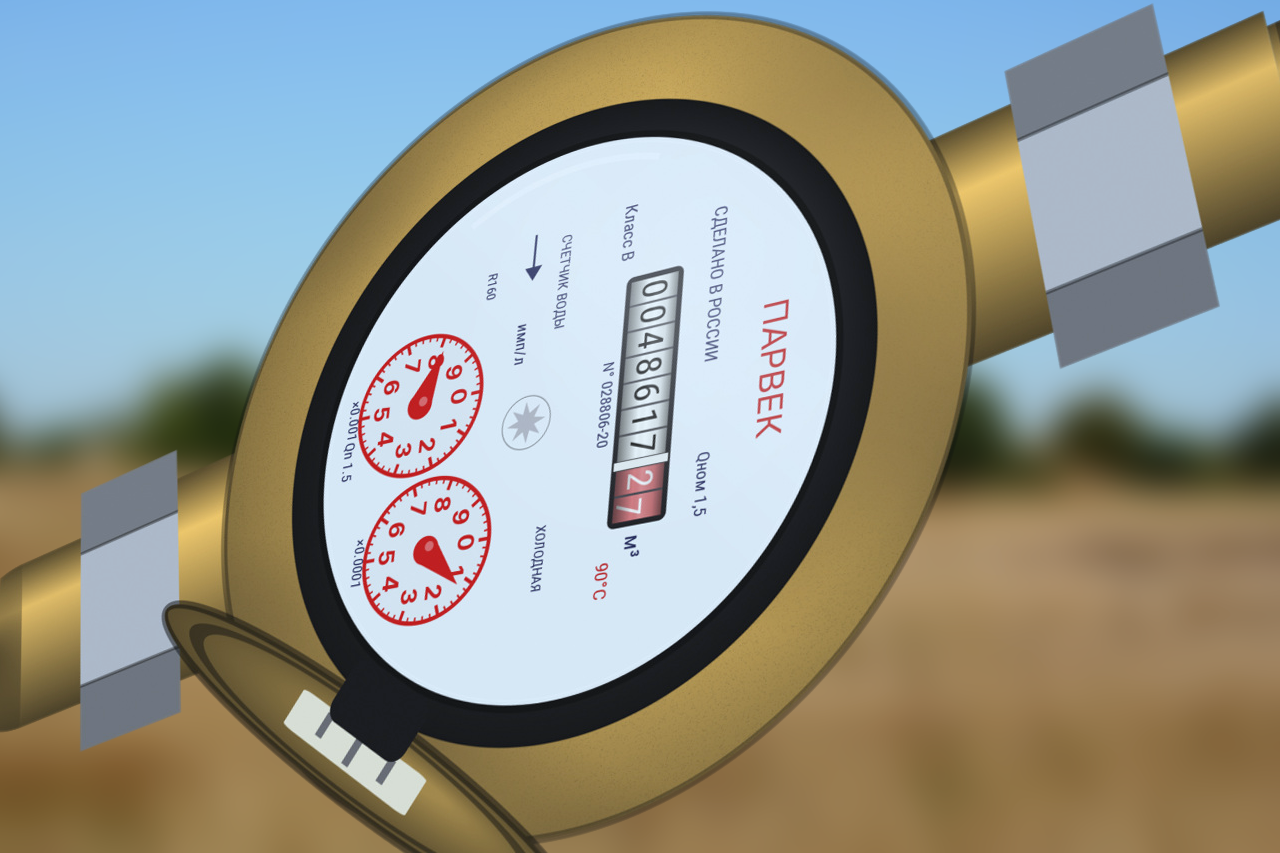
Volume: value=48617.2681 unit=m³
